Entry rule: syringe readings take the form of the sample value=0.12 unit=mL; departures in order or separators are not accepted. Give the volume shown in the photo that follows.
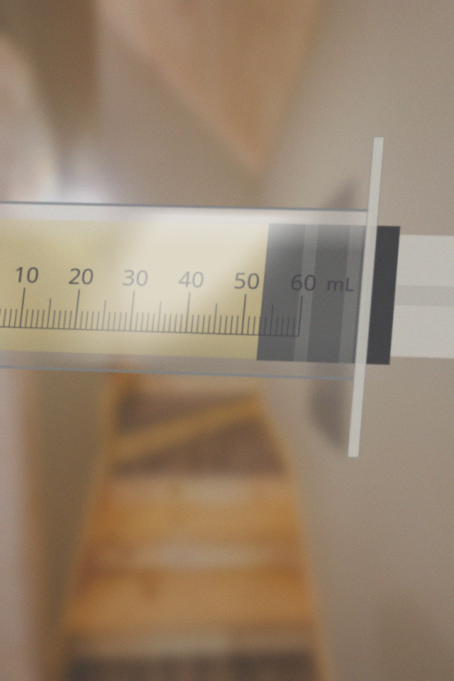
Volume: value=53 unit=mL
